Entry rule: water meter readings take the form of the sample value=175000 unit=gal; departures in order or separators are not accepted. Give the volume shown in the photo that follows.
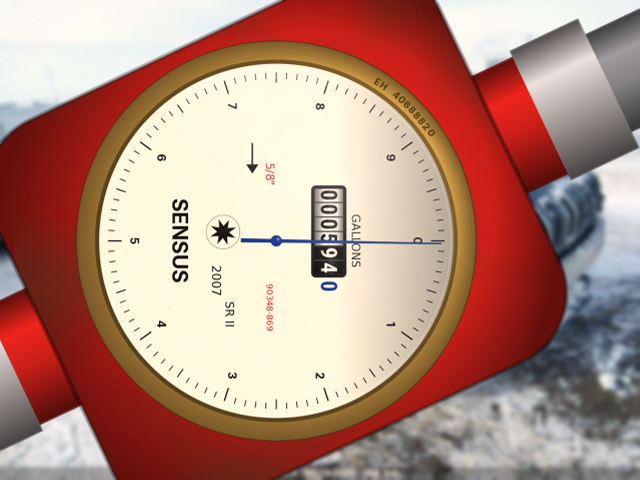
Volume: value=5940.0 unit=gal
